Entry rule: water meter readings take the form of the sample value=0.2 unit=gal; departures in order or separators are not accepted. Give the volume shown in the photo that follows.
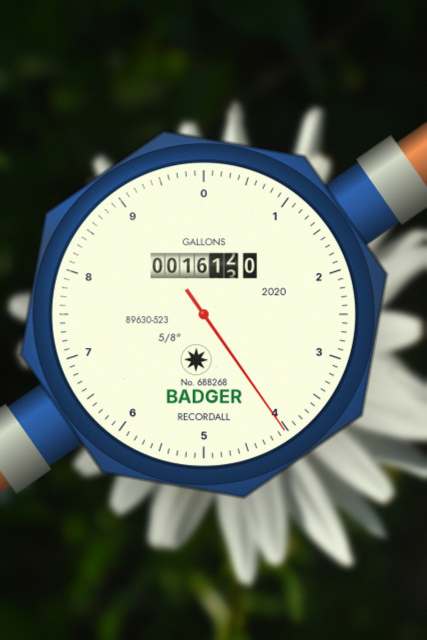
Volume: value=16124.0 unit=gal
